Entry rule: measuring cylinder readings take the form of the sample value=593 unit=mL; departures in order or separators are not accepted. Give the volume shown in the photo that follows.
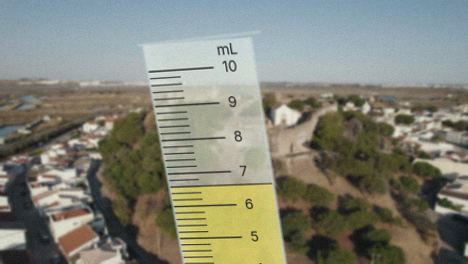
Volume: value=6.6 unit=mL
